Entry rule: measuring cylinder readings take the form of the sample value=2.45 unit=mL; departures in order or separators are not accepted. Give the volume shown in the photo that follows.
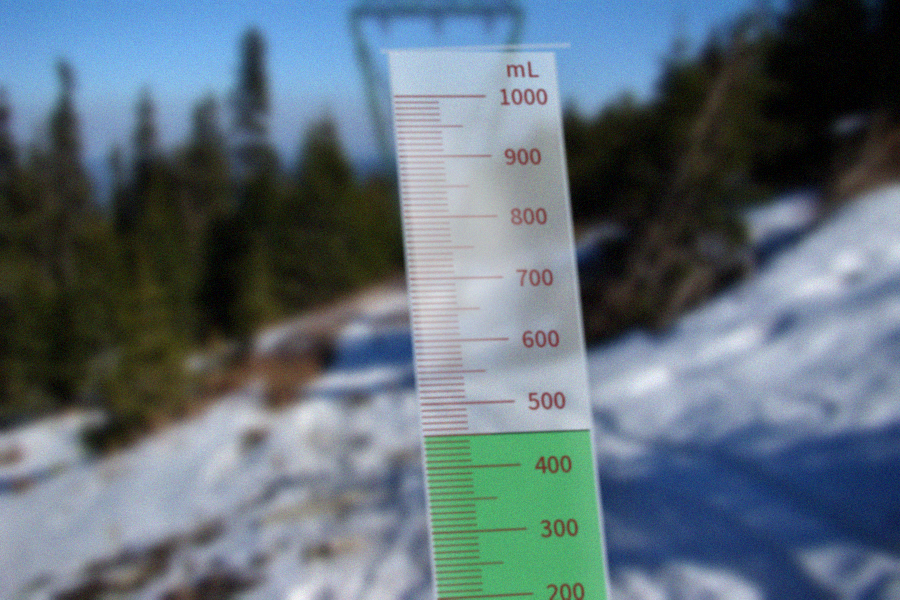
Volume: value=450 unit=mL
